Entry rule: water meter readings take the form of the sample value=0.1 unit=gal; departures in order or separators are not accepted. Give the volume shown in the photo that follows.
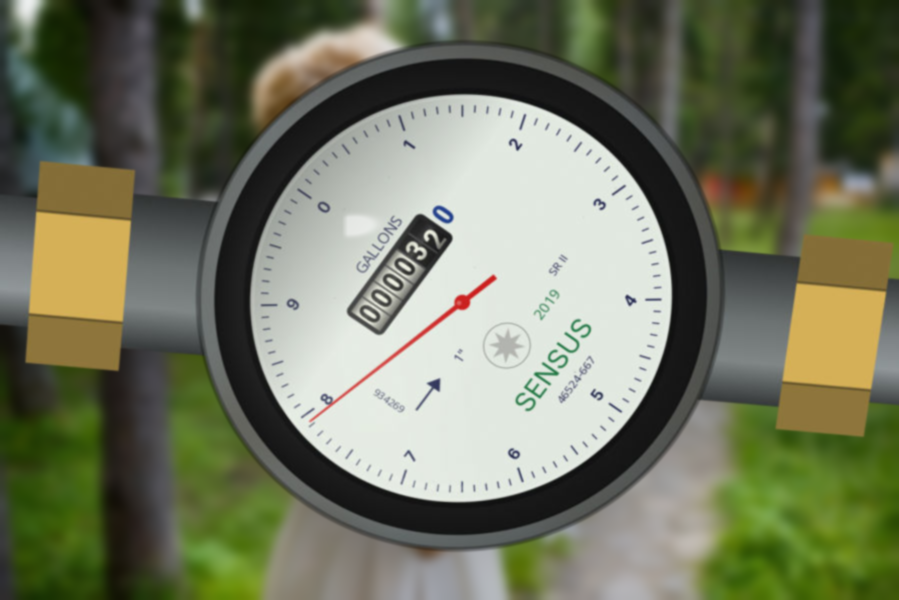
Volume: value=317.9 unit=gal
